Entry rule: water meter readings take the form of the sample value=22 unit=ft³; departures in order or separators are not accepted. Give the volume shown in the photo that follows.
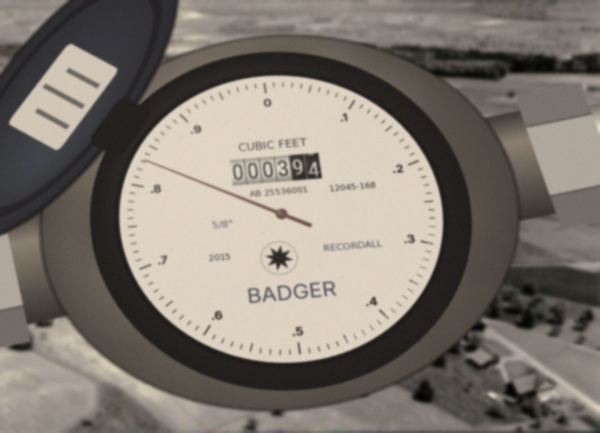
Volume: value=393.83 unit=ft³
